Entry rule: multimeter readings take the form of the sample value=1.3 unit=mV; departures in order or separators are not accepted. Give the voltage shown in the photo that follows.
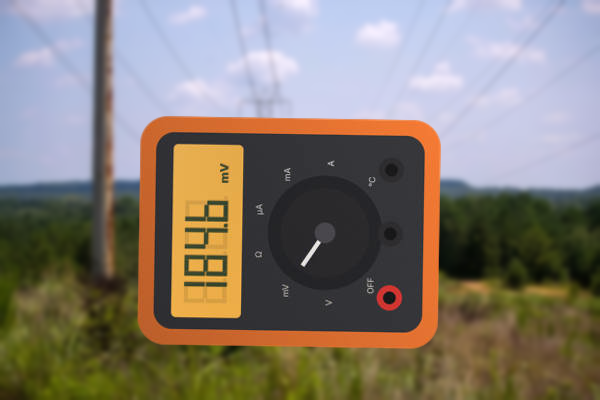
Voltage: value=184.6 unit=mV
